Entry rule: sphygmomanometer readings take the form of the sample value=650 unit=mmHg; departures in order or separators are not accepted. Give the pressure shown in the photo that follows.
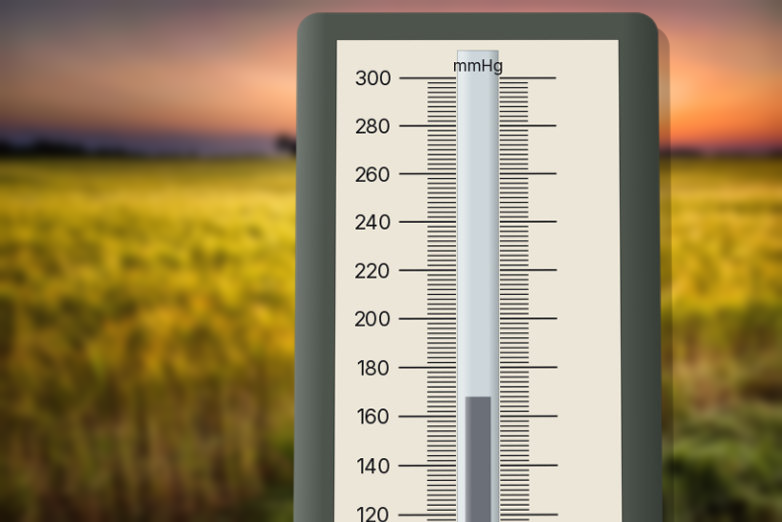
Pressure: value=168 unit=mmHg
